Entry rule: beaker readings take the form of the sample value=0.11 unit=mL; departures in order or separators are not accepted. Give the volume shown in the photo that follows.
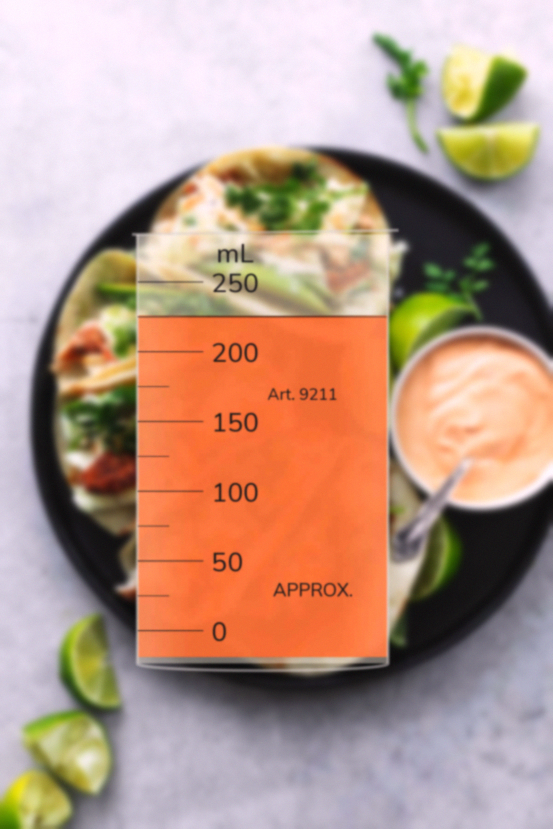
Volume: value=225 unit=mL
